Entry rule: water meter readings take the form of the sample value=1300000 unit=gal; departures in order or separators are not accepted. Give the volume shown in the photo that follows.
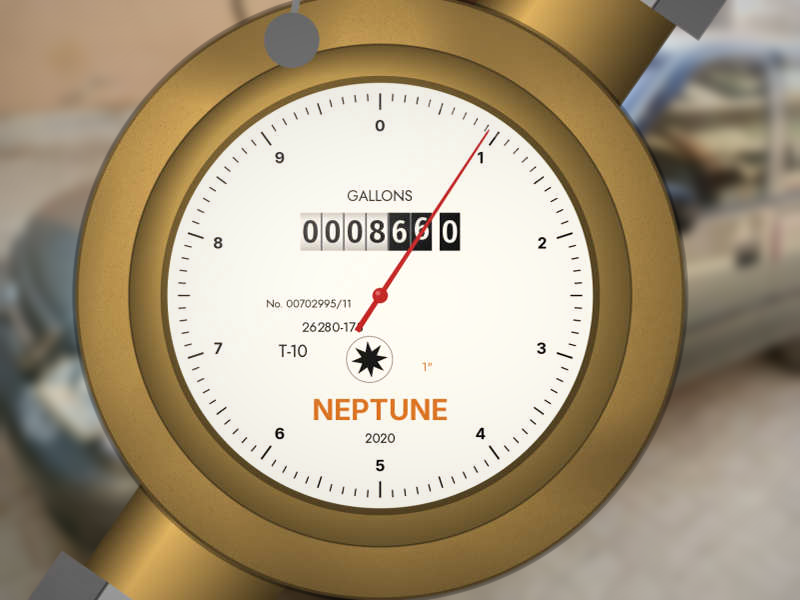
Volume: value=8660.9 unit=gal
